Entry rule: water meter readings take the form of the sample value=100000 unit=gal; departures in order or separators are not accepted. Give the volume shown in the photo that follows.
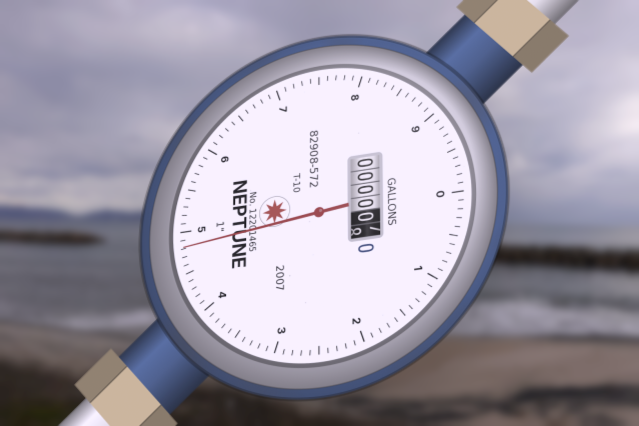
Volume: value=74.8 unit=gal
